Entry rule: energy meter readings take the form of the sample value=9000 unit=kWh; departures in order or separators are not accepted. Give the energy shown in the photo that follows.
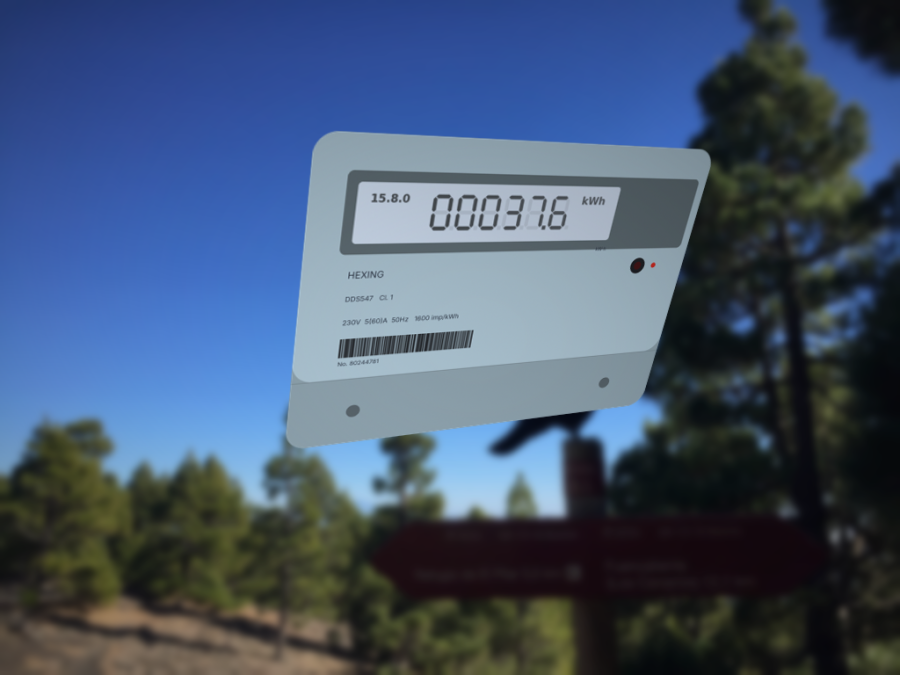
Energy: value=37.6 unit=kWh
